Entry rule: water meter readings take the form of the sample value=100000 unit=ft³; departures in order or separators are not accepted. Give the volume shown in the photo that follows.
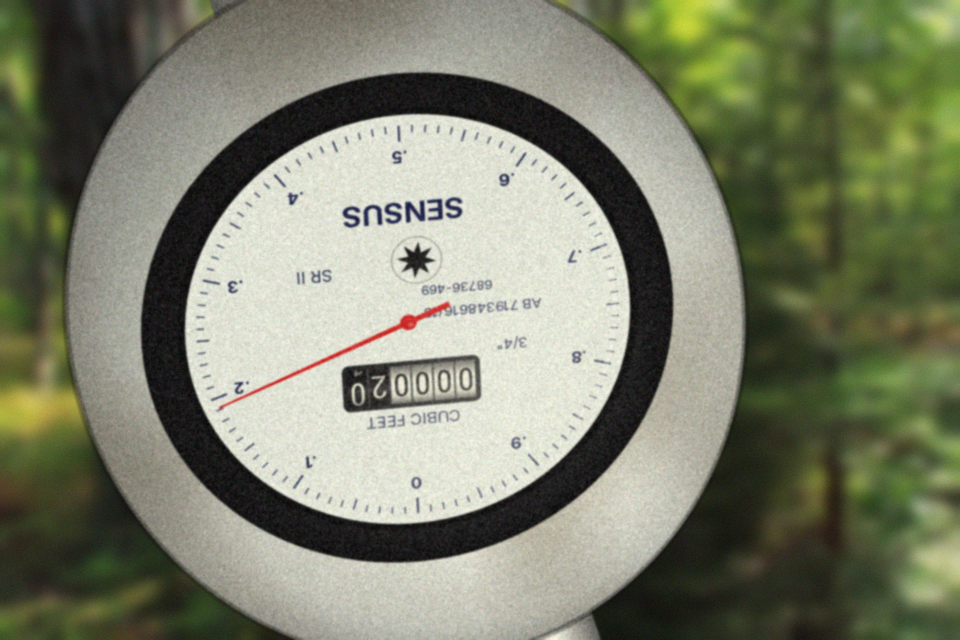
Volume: value=20.19 unit=ft³
